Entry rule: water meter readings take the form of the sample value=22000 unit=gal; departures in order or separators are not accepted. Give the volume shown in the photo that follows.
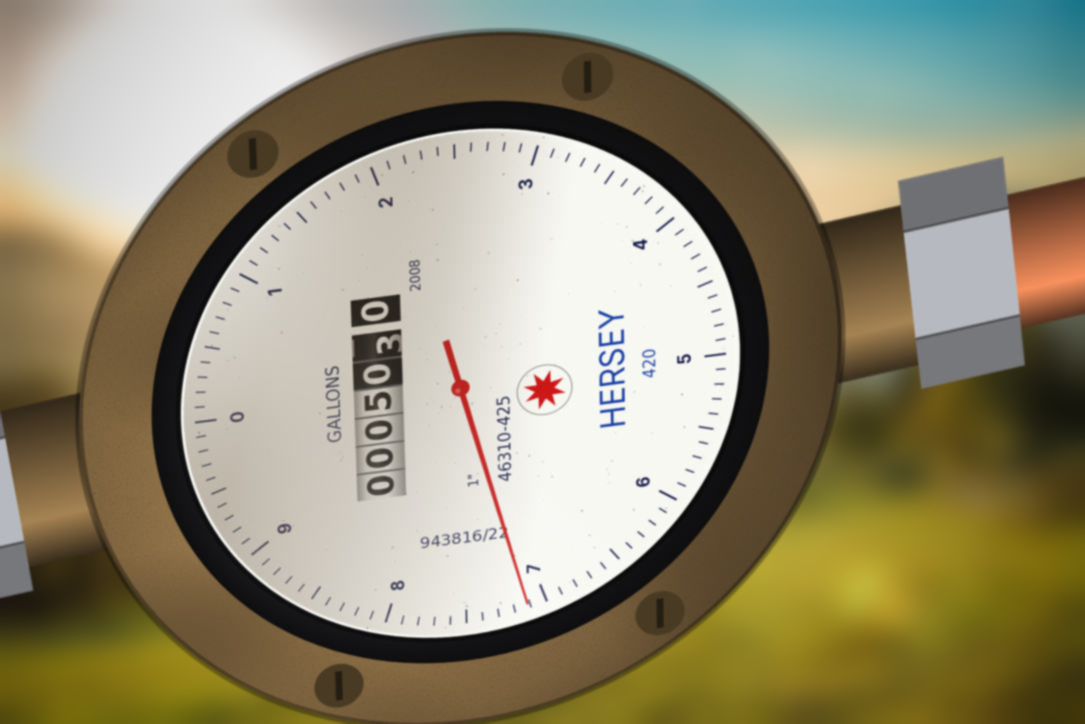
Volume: value=5027.1 unit=gal
